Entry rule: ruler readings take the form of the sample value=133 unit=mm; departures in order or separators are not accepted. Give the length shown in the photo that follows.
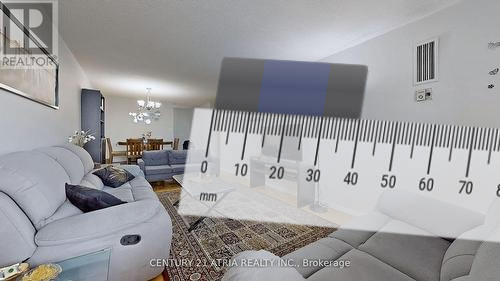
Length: value=40 unit=mm
